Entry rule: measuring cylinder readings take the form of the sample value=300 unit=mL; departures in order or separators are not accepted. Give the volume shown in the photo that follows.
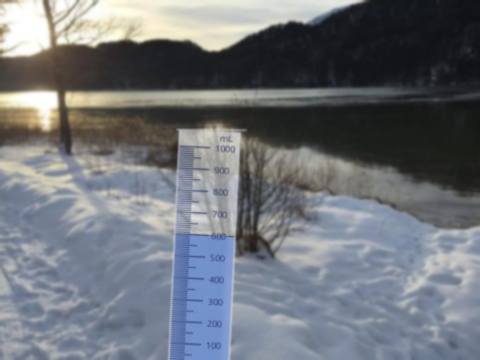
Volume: value=600 unit=mL
